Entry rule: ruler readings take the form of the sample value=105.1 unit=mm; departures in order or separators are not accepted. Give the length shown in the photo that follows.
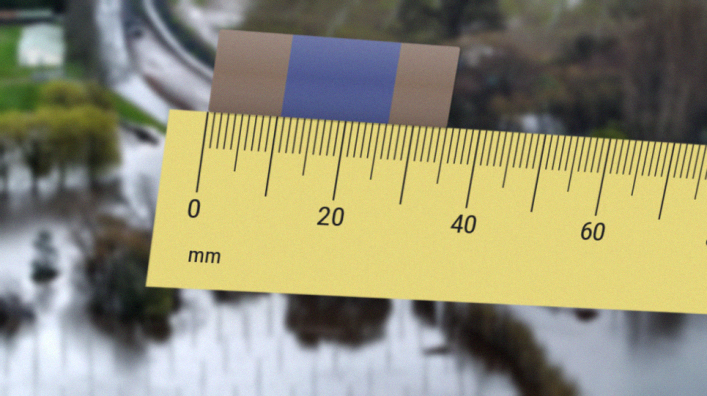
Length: value=35 unit=mm
